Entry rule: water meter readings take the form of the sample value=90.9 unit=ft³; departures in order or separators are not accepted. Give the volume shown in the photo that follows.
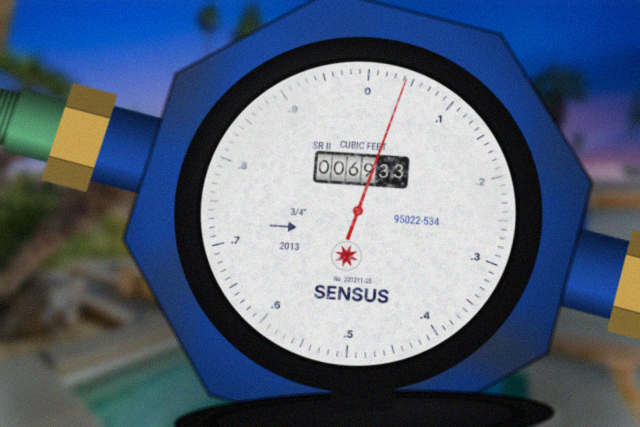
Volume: value=6933.04 unit=ft³
